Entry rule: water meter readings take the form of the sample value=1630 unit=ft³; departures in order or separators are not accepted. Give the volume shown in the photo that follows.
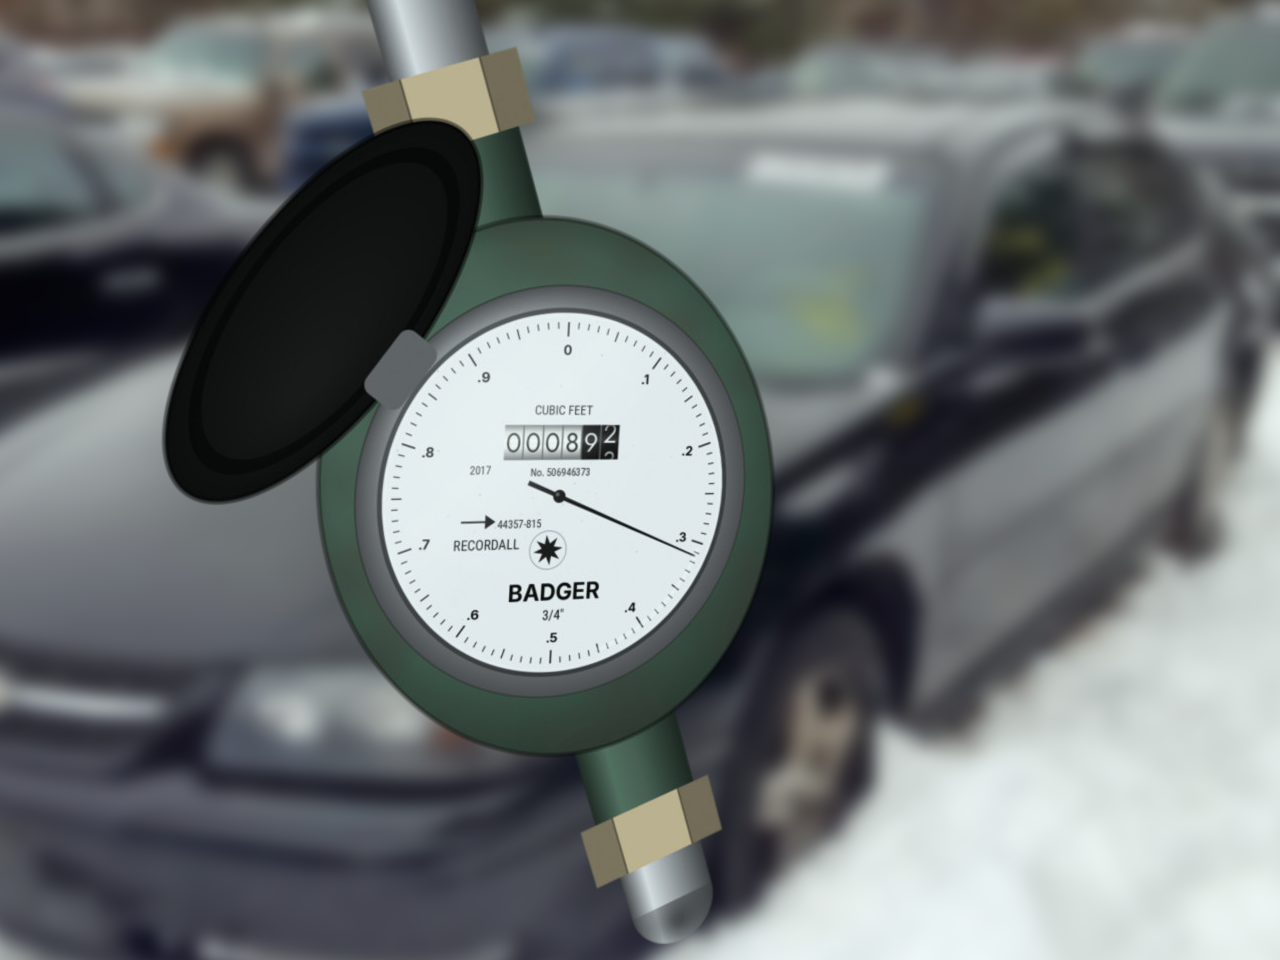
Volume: value=892.31 unit=ft³
